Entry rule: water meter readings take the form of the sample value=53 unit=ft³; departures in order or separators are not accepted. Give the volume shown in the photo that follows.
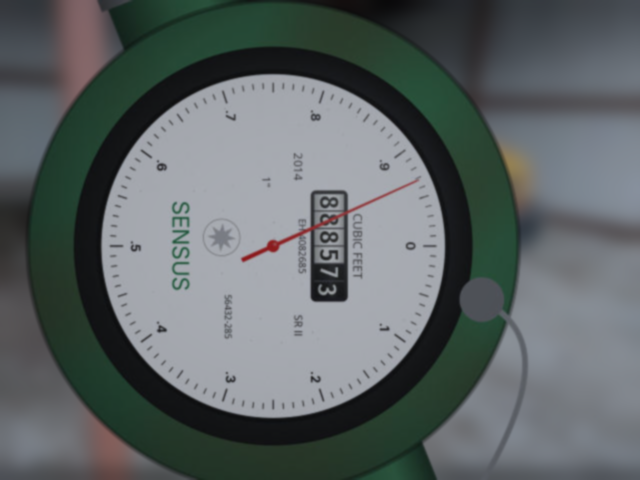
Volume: value=888572.93 unit=ft³
